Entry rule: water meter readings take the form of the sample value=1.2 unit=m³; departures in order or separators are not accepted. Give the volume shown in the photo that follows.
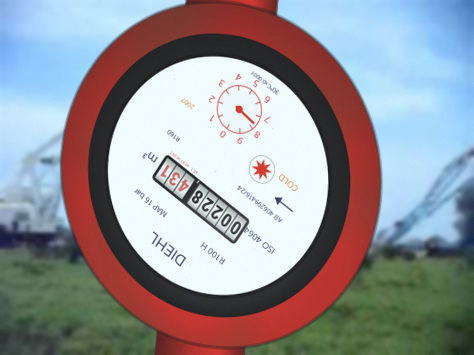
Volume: value=228.4317 unit=m³
